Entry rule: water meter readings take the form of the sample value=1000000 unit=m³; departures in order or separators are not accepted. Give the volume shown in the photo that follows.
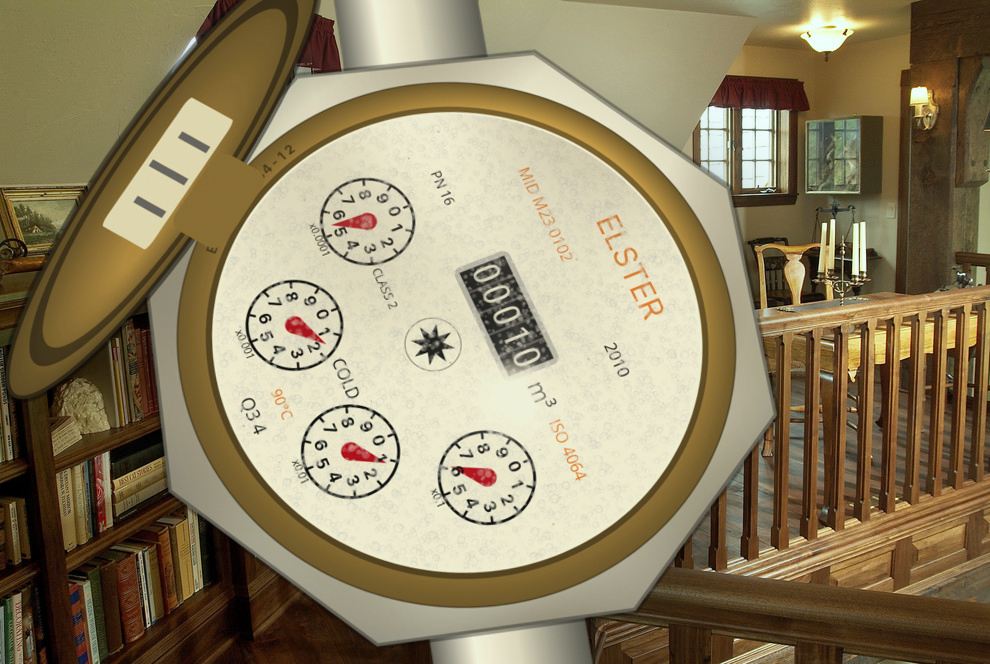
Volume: value=10.6115 unit=m³
